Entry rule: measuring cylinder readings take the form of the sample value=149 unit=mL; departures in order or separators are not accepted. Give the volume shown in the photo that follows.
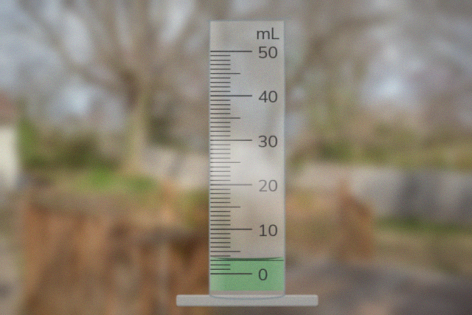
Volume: value=3 unit=mL
